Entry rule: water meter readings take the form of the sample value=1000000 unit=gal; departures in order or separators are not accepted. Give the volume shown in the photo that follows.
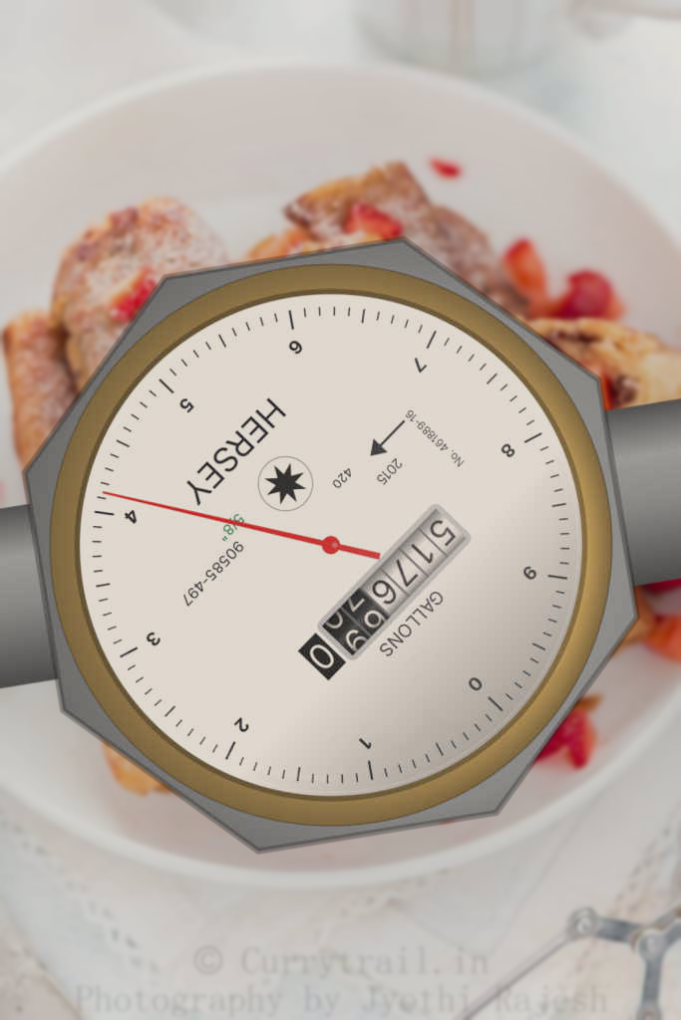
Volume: value=5176694.1 unit=gal
